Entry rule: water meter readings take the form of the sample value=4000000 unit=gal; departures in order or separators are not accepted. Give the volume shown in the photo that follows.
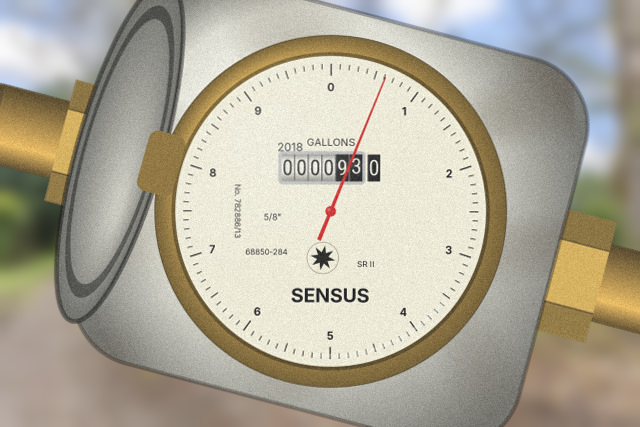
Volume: value=930.6 unit=gal
